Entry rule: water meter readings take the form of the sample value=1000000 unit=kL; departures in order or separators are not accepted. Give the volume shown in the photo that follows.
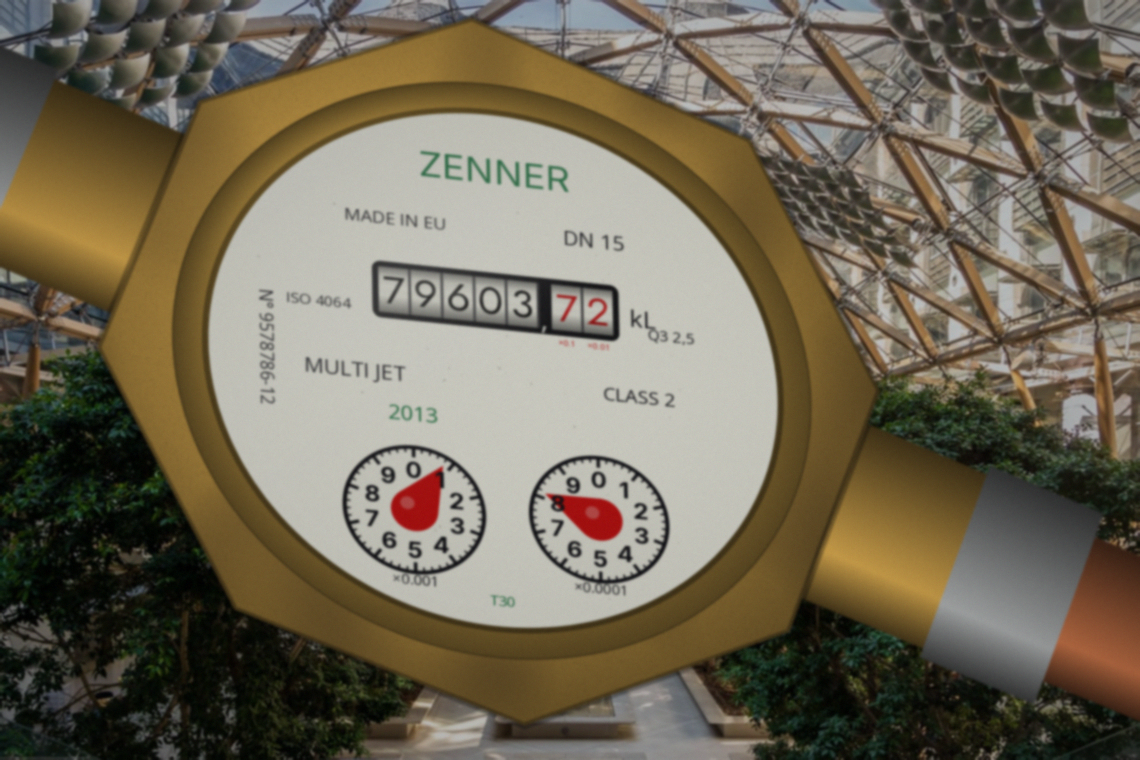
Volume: value=79603.7208 unit=kL
